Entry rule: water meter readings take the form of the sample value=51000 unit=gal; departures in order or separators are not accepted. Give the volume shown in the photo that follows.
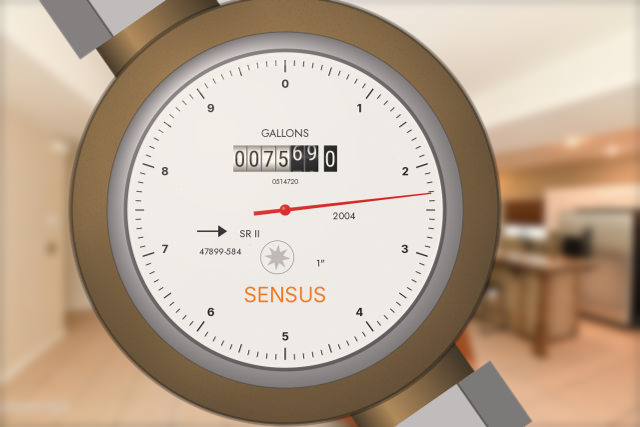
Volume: value=75692.3 unit=gal
